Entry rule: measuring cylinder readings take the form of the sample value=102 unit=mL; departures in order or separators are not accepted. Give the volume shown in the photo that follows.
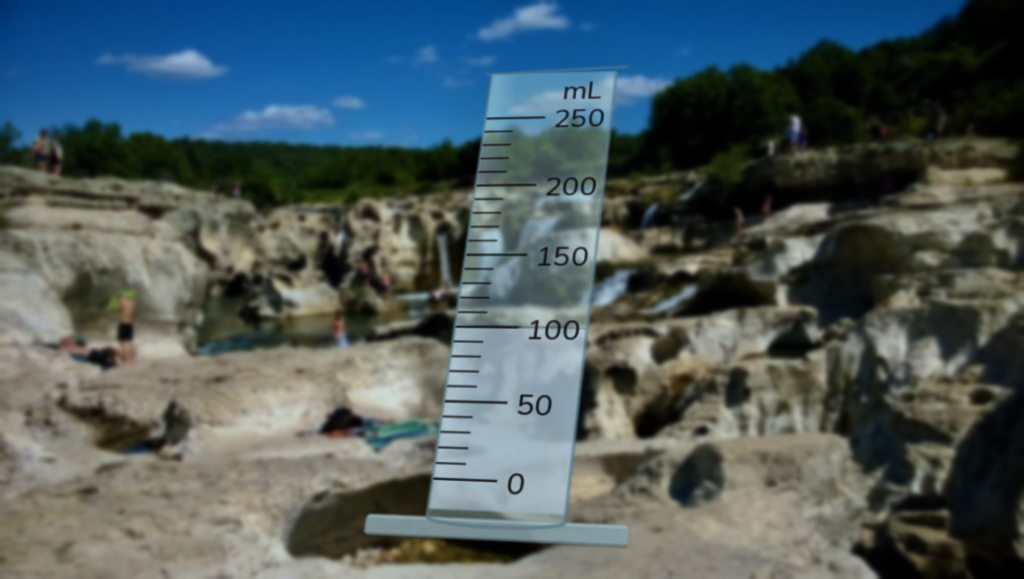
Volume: value=100 unit=mL
